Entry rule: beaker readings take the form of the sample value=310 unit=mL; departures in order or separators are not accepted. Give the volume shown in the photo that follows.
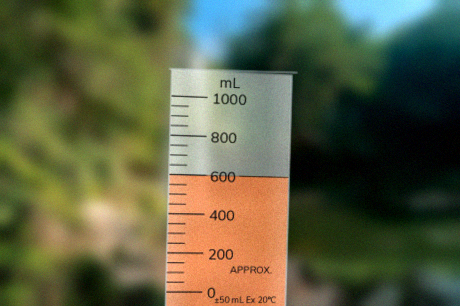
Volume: value=600 unit=mL
